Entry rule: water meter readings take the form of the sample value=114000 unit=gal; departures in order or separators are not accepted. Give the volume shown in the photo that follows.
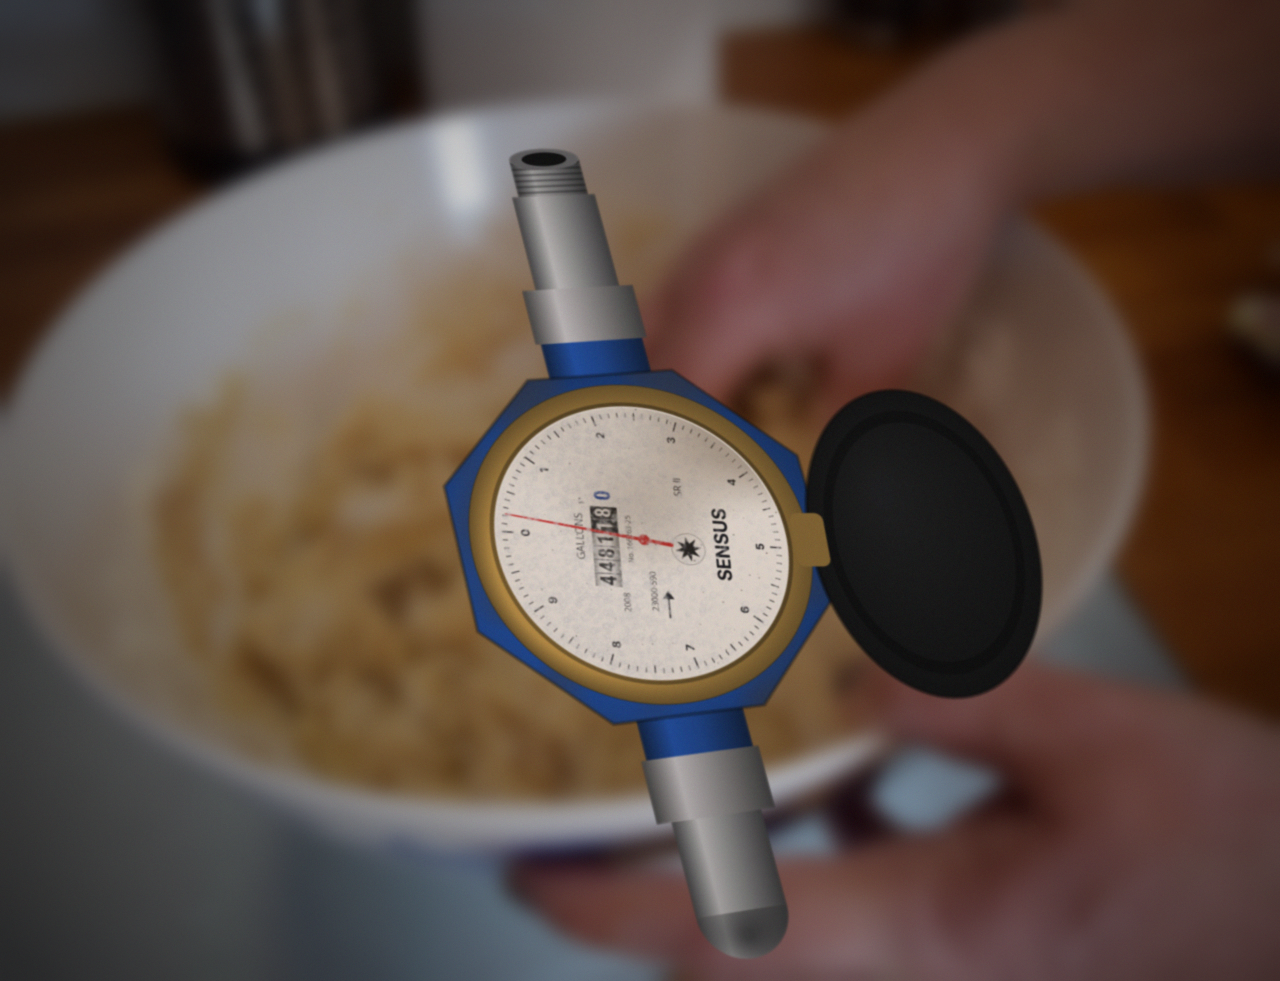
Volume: value=4481180.2 unit=gal
